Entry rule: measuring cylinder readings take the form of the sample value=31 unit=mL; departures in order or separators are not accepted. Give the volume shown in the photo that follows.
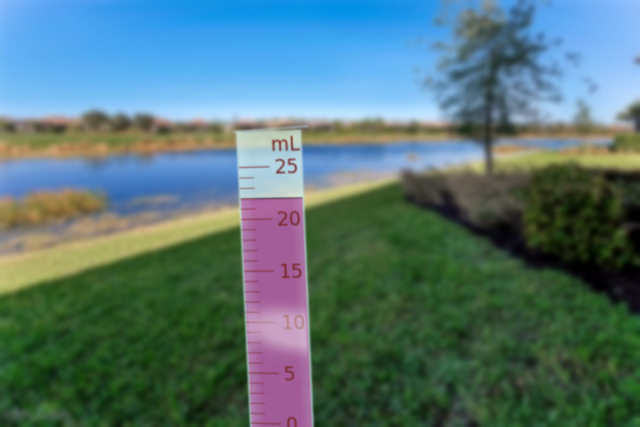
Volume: value=22 unit=mL
